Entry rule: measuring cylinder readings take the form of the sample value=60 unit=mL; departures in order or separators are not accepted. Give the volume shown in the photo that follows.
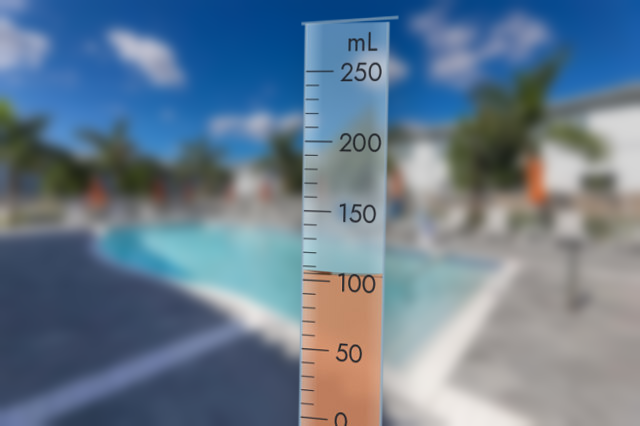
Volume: value=105 unit=mL
